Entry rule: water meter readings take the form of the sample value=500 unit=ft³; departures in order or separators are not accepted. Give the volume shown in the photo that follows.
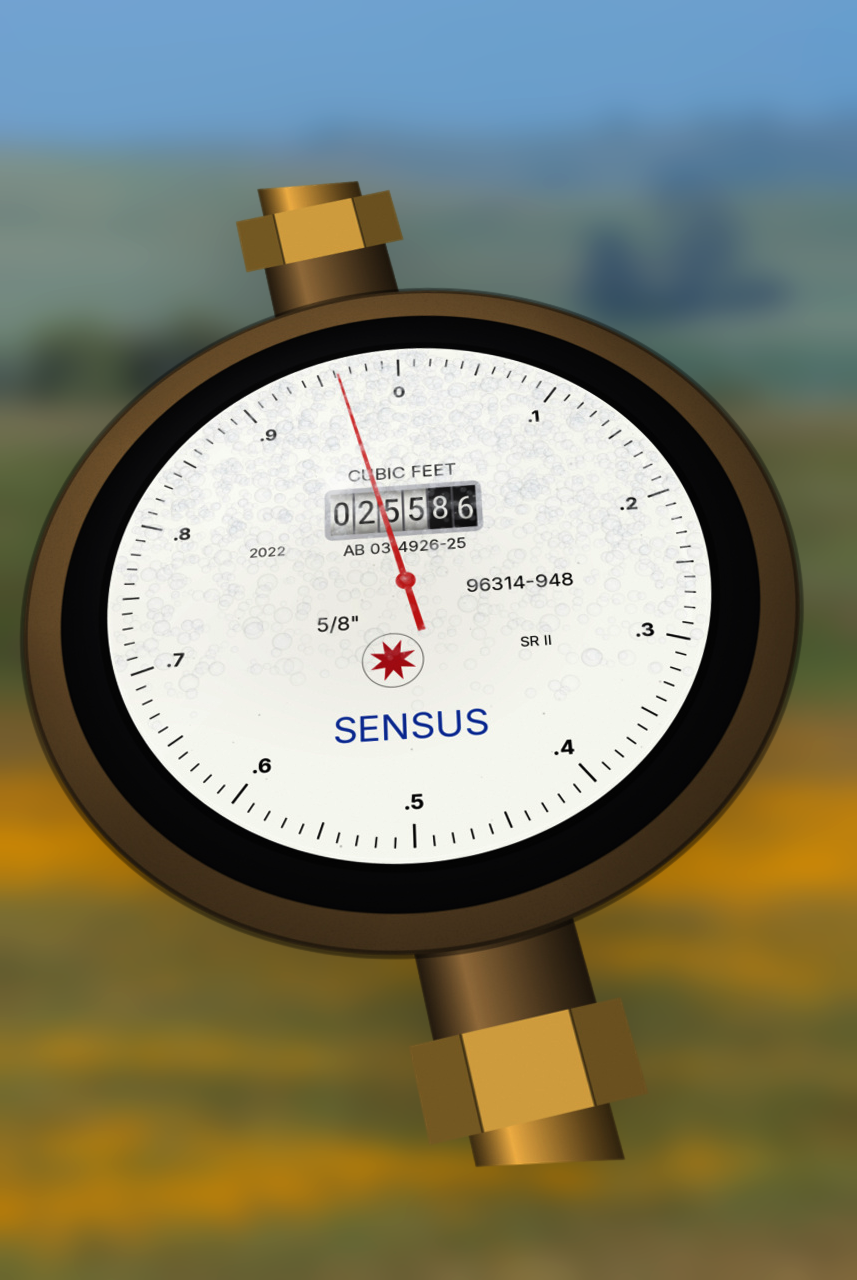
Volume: value=25585.96 unit=ft³
